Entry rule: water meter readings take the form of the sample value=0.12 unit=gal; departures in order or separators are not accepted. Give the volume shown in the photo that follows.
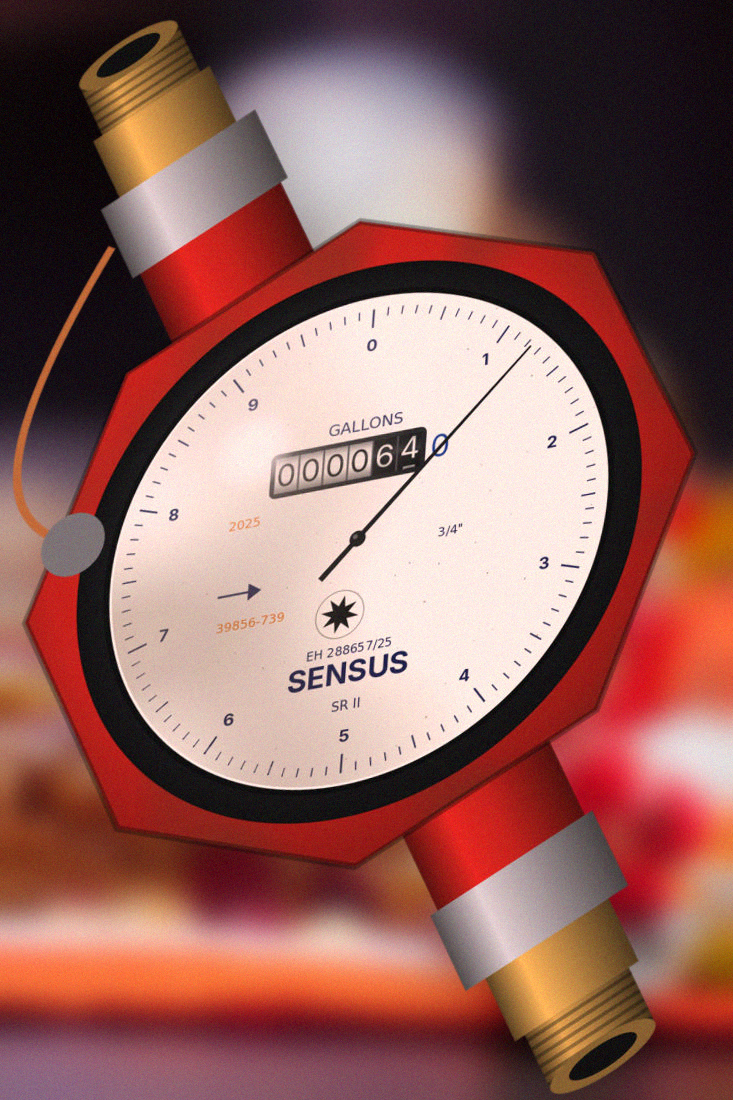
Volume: value=641.2 unit=gal
